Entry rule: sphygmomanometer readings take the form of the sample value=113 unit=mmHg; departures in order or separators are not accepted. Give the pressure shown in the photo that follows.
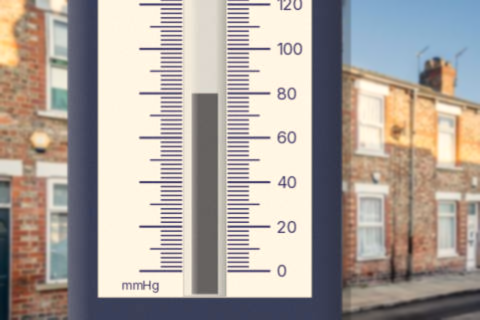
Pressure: value=80 unit=mmHg
